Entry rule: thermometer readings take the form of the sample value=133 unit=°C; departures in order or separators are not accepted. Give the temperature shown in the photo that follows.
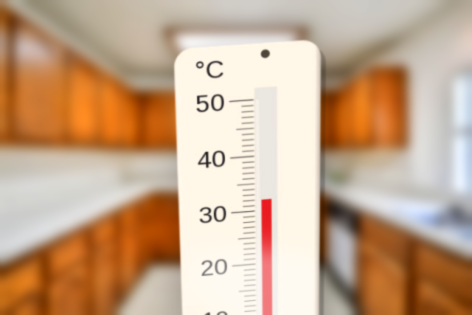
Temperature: value=32 unit=°C
